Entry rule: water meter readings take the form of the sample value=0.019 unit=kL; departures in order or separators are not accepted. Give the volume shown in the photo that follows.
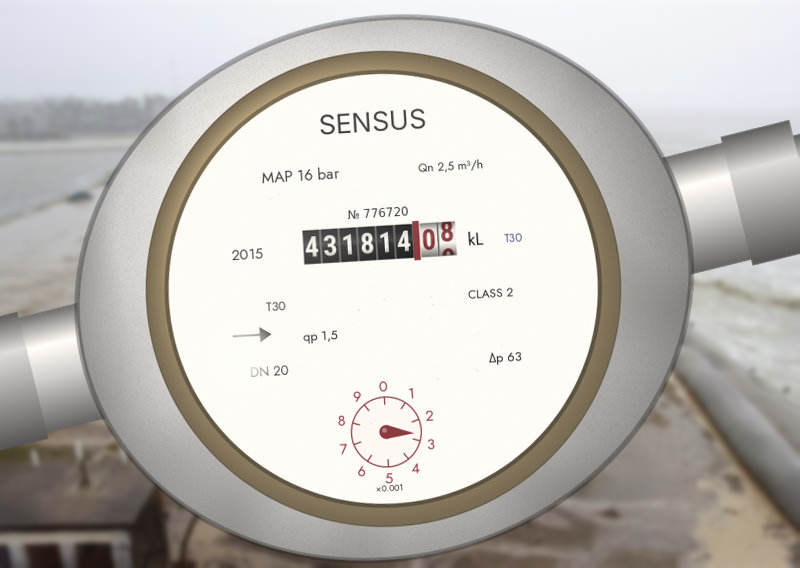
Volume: value=431814.082 unit=kL
